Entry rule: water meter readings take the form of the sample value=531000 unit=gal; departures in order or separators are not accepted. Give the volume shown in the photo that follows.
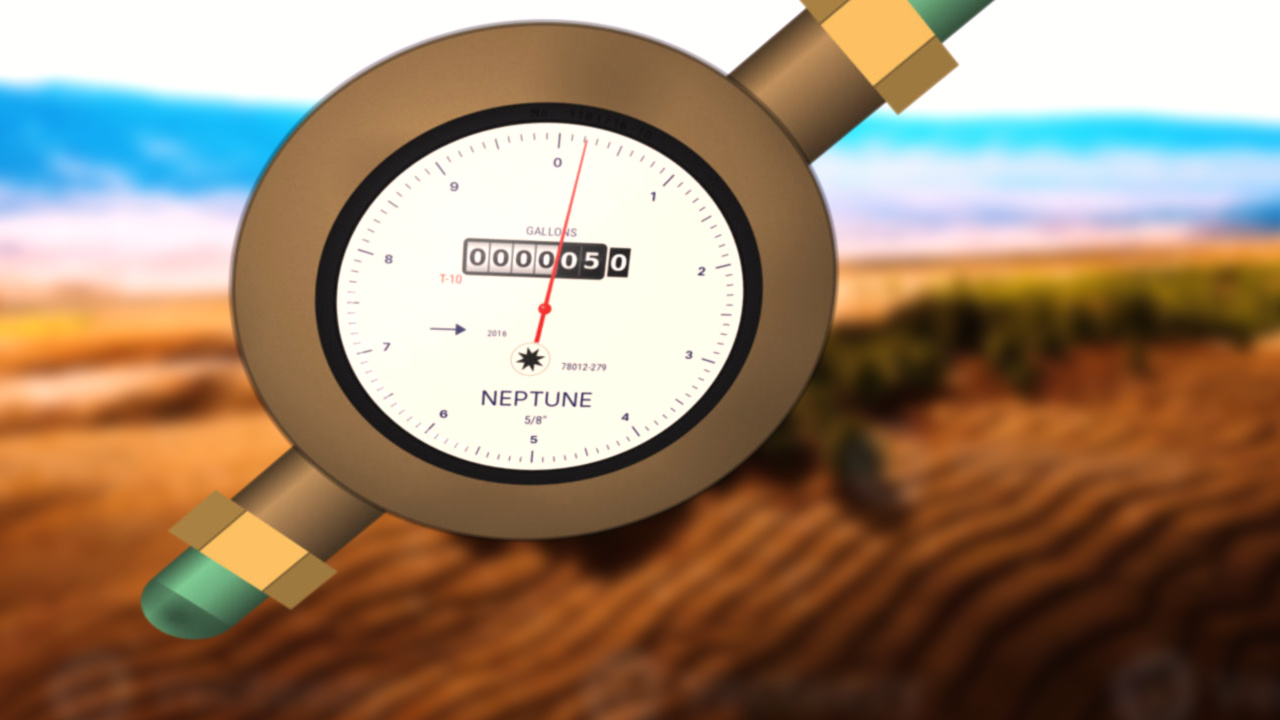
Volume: value=50.2 unit=gal
